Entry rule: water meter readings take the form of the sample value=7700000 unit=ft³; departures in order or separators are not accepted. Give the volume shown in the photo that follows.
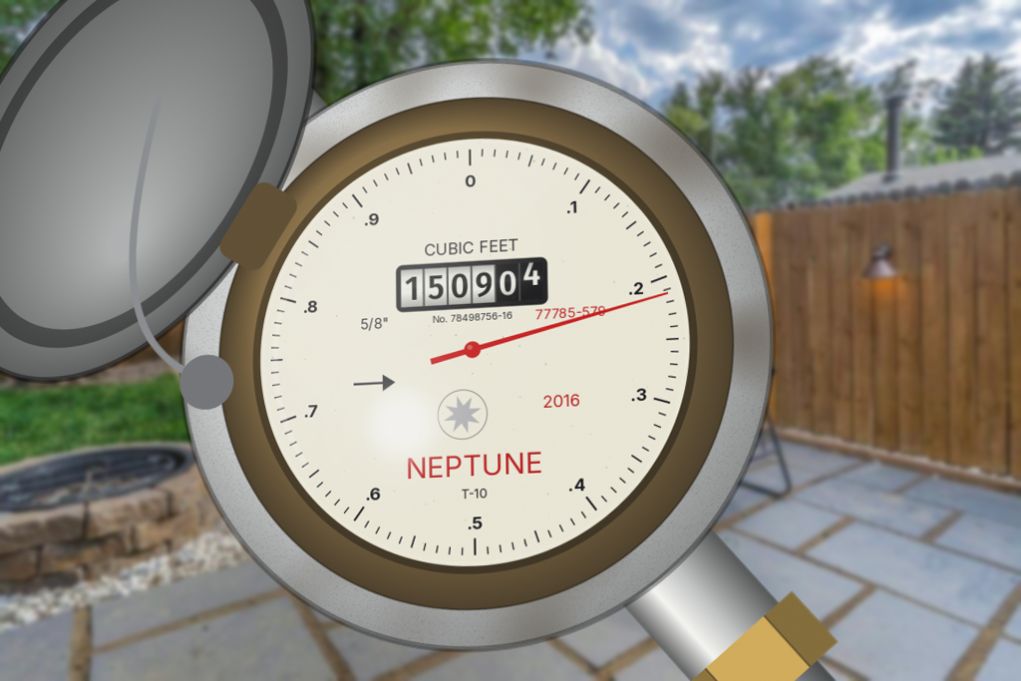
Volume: value=150904.21 unit=ft³
